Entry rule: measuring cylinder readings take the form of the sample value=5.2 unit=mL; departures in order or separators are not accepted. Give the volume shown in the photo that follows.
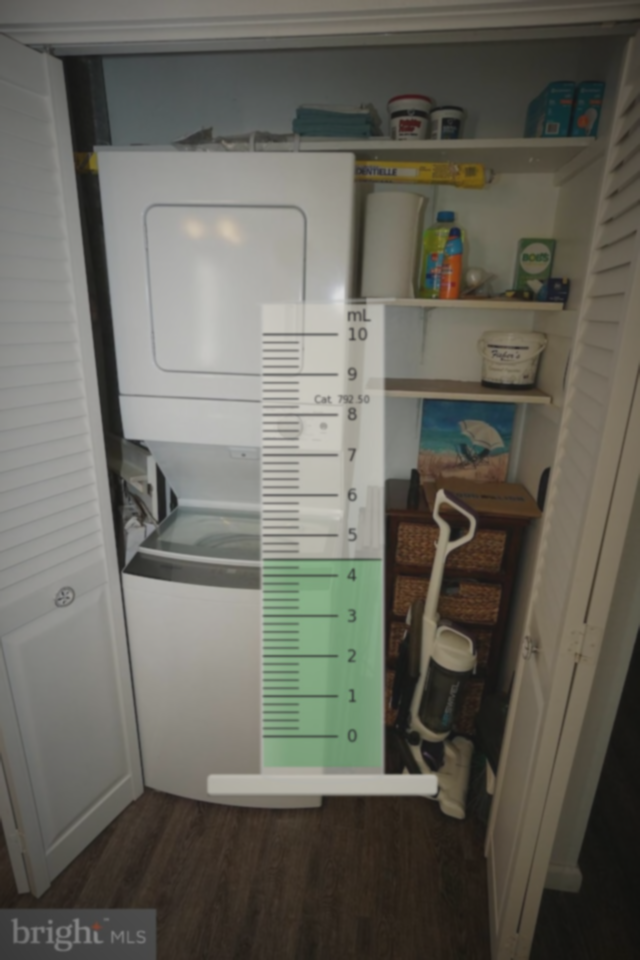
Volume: value=4.4 unit=mL
